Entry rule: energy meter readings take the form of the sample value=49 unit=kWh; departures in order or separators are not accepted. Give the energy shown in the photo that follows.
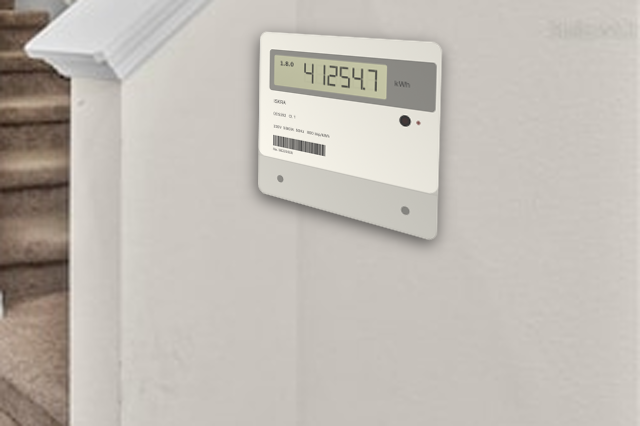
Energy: value=41254.7 unit=kWh
